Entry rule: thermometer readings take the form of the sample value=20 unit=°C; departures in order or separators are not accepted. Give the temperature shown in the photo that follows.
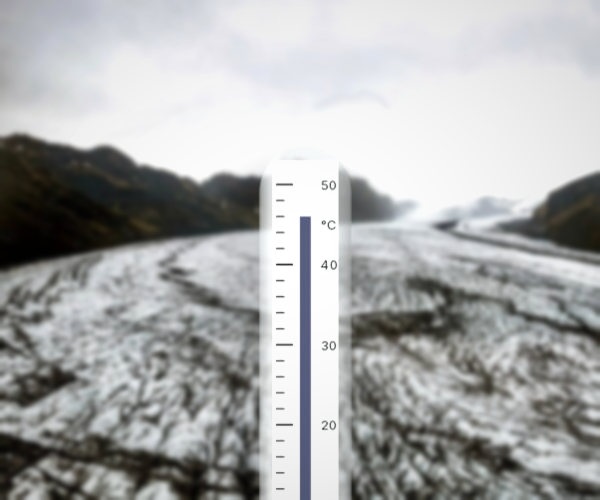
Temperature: value=46 unit=°C
